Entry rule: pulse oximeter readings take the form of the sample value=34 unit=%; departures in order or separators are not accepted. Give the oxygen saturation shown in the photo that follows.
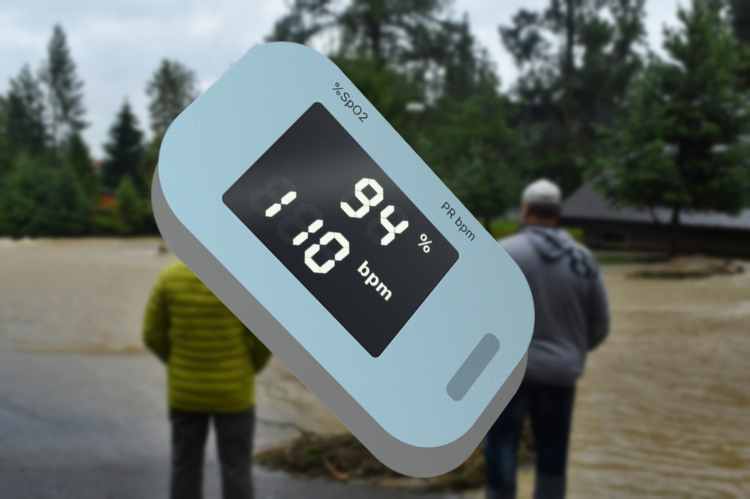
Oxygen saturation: value=94 unit=%
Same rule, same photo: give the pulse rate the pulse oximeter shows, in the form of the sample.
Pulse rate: value=110 unit=bpm
